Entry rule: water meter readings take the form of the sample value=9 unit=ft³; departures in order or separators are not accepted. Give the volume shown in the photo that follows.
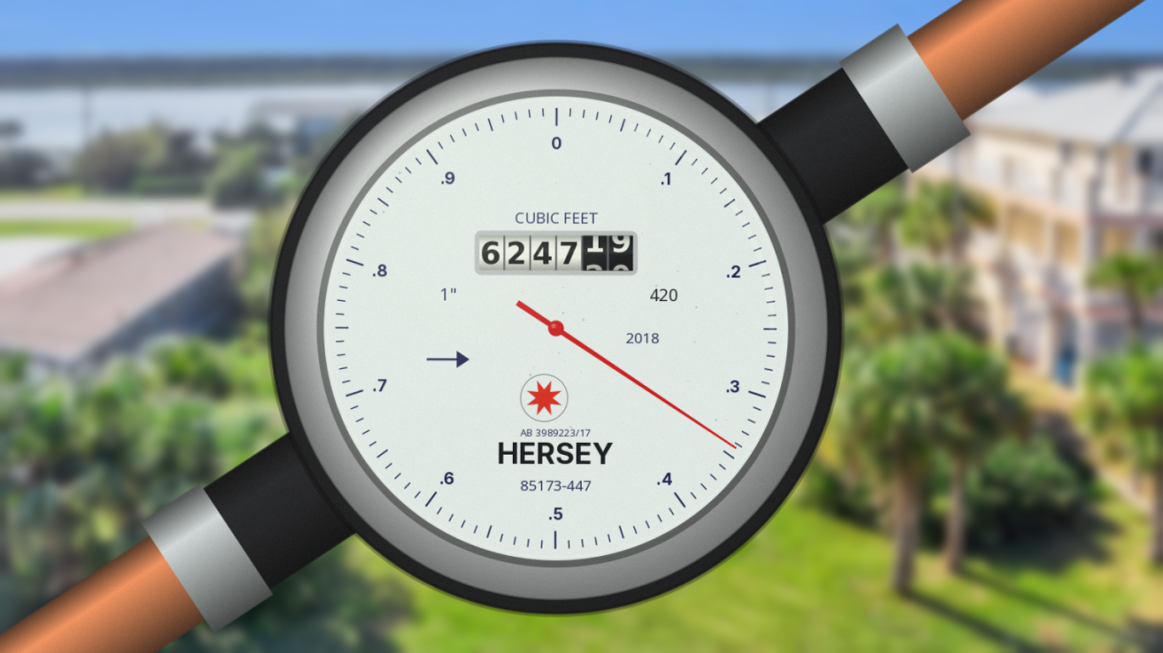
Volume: value=624719.34 unit=ft³
